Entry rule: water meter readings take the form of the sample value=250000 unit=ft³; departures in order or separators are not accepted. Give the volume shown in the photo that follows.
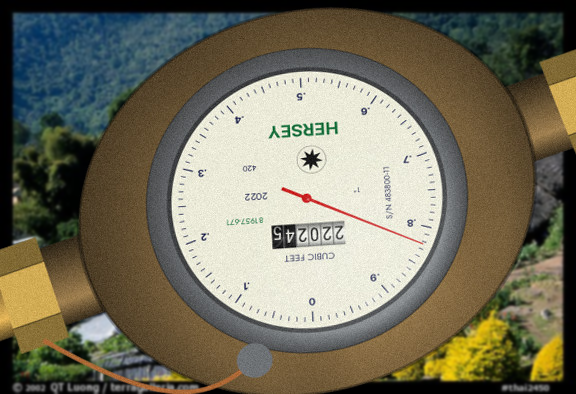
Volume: value=220244.82 unit=ft³
